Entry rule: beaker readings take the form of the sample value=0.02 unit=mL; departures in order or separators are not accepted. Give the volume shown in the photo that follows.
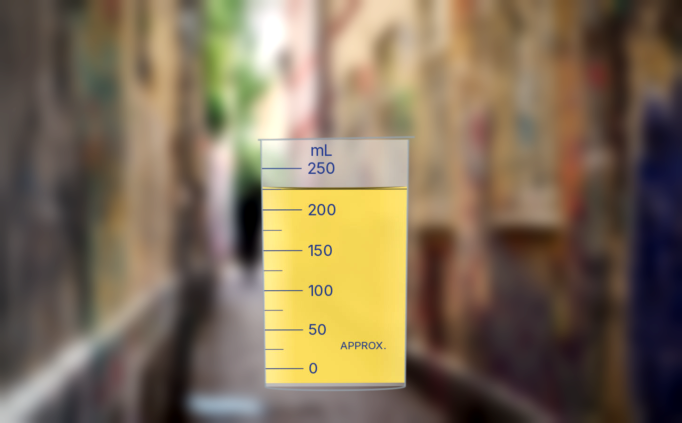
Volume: value=225 unit=mL
